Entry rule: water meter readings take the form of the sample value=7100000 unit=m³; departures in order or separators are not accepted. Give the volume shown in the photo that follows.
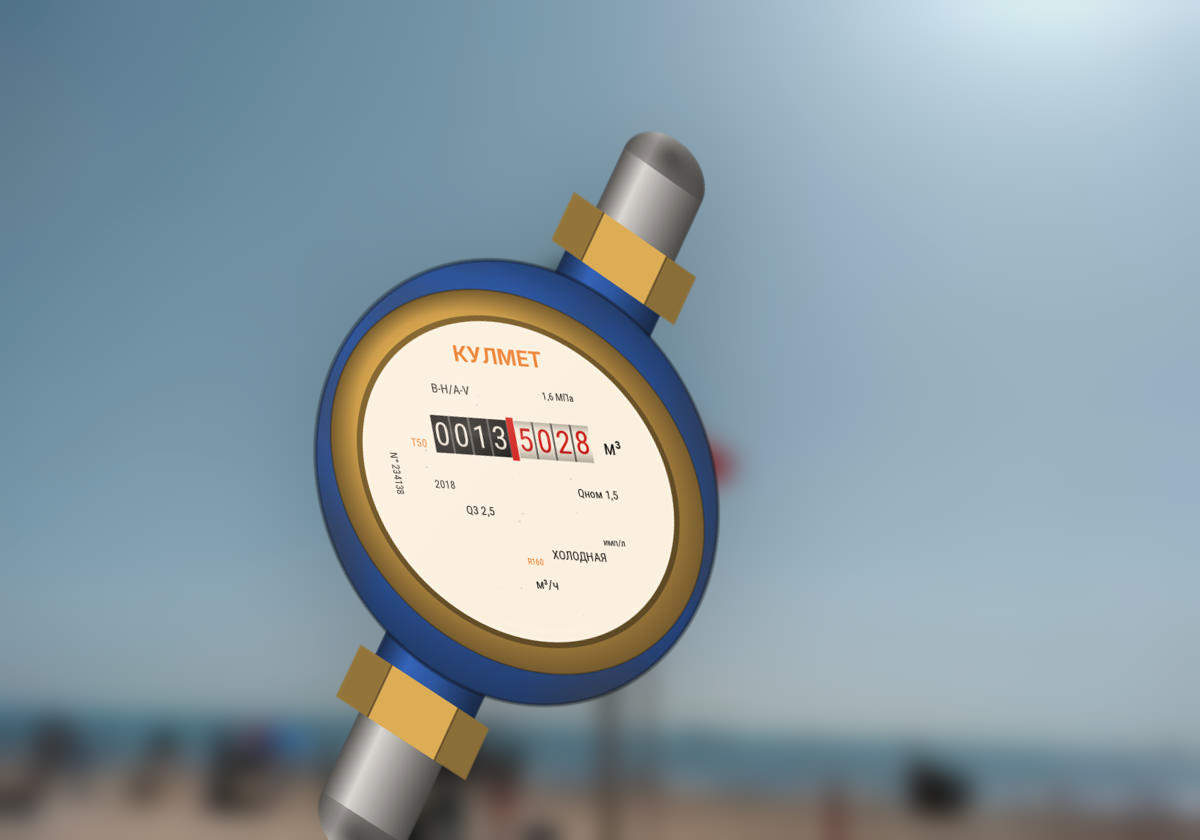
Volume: value=13.5028 unit=m³
